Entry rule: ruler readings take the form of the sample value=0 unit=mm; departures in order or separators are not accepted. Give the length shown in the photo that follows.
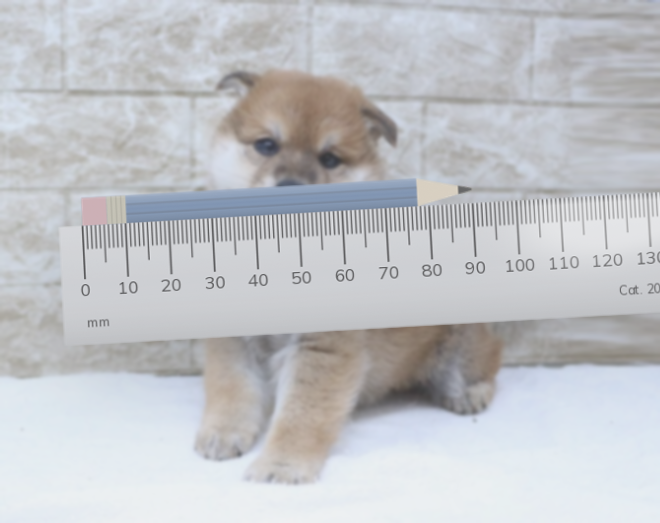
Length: value=90 unit=mm
